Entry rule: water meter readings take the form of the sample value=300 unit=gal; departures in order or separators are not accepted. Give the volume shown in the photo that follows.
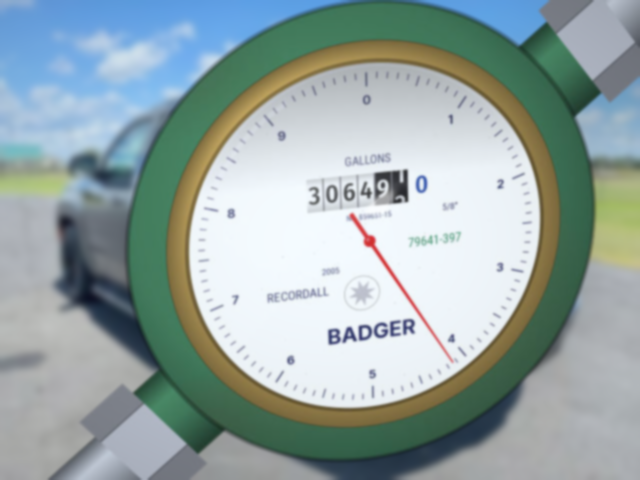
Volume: value=3064914.1 unit=gal
